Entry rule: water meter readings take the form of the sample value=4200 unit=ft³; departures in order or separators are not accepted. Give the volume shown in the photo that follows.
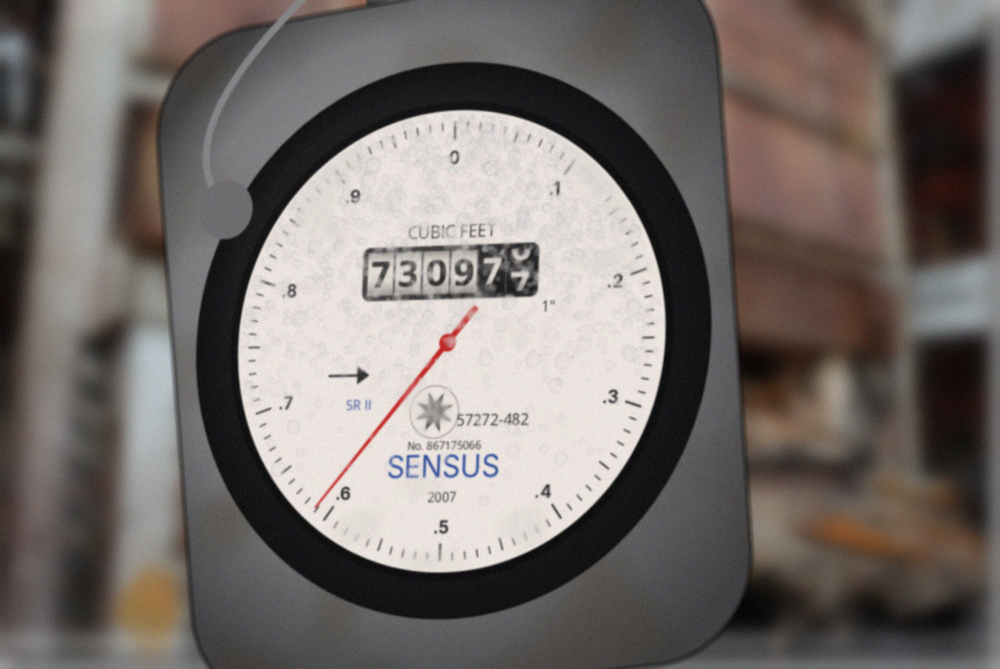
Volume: value=730976.61 unit=ft³
